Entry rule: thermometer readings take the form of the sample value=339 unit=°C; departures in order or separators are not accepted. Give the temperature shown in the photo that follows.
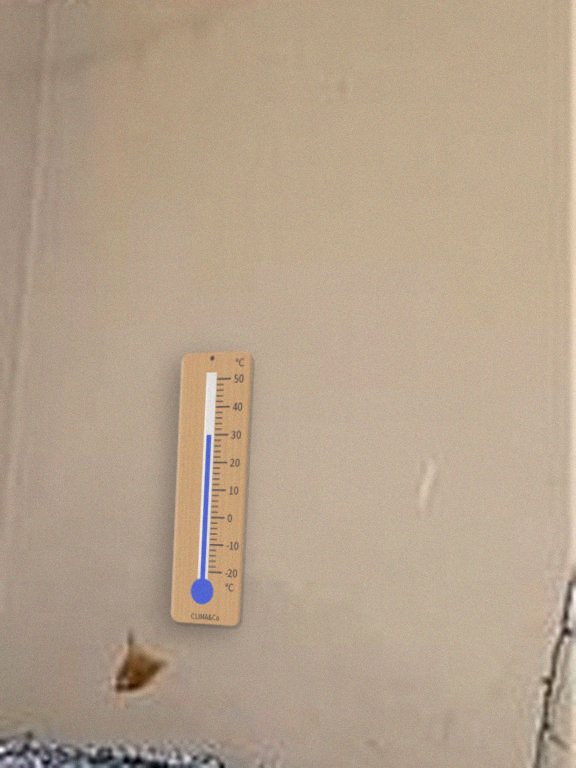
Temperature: value=30 unit=°C
